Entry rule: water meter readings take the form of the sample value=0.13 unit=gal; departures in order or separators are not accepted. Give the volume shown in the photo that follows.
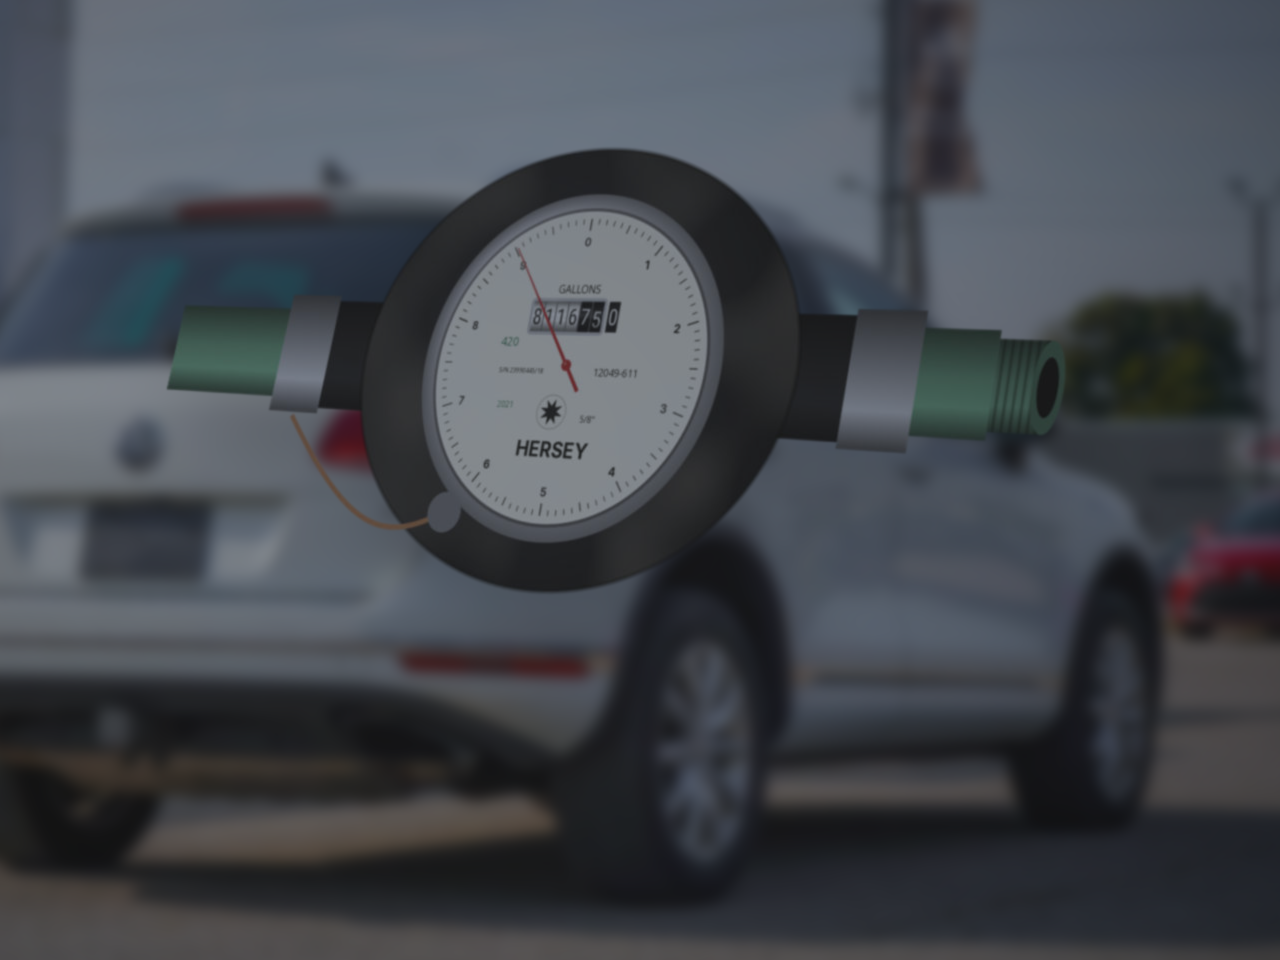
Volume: value=8116749.0 unit=gal
